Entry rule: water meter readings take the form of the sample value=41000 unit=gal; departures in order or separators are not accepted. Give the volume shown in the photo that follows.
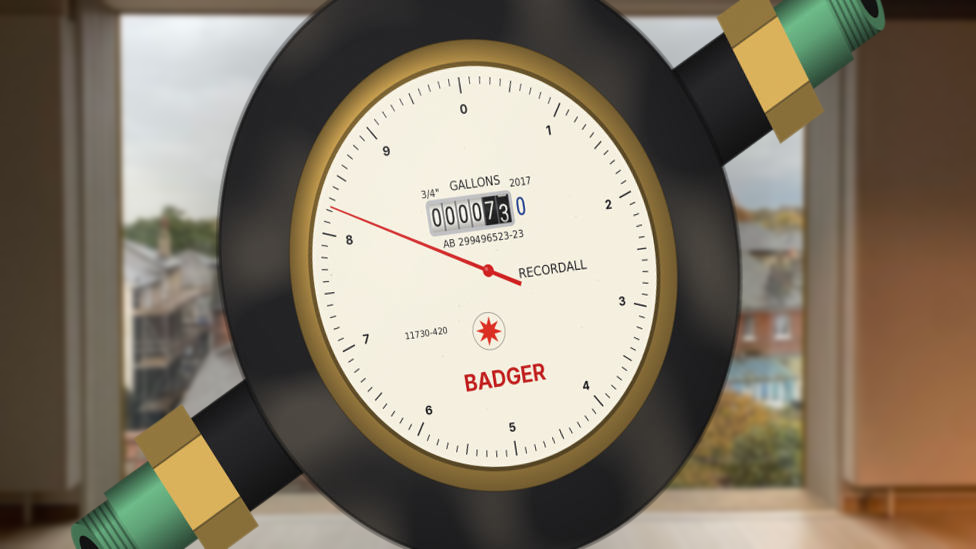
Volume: value=728.2 unit=gal
